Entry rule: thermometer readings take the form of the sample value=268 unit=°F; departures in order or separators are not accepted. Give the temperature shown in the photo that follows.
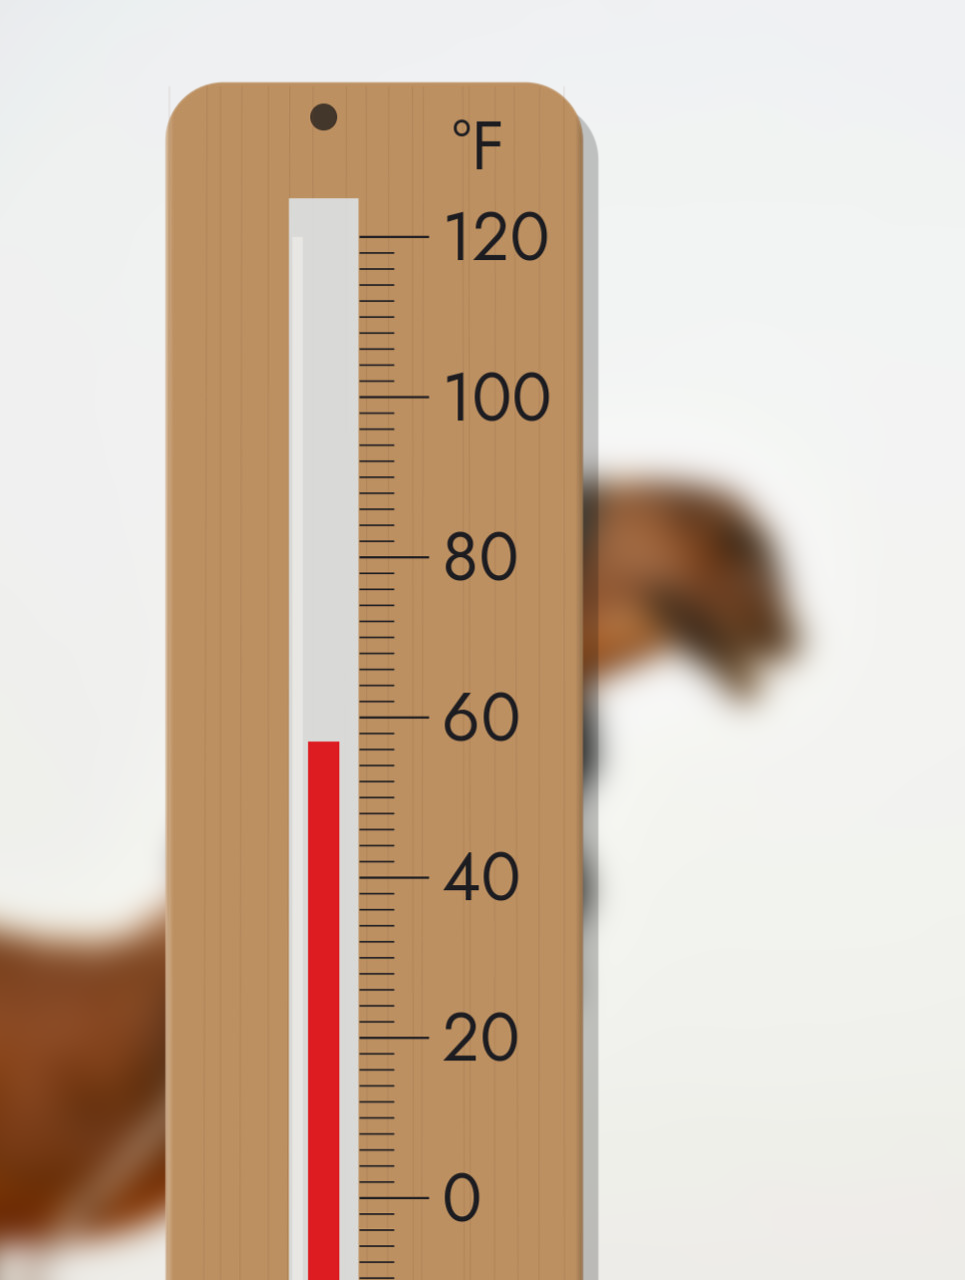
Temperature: value=57 unit=°F
